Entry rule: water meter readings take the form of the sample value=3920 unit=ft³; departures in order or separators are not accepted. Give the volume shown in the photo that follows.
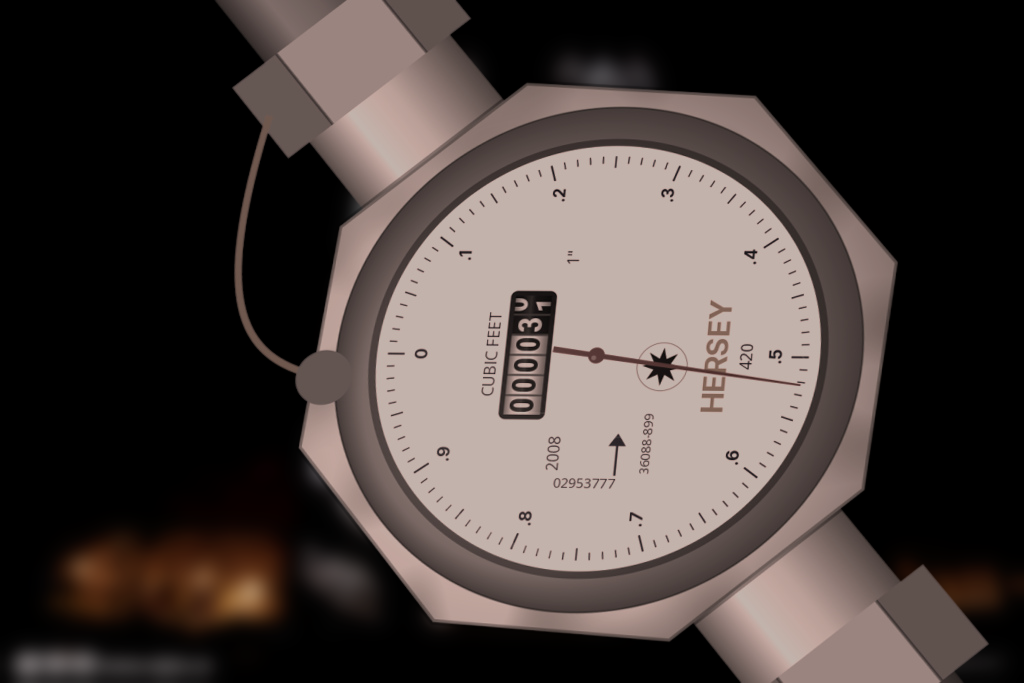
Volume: value=30.52 unit=ft³
